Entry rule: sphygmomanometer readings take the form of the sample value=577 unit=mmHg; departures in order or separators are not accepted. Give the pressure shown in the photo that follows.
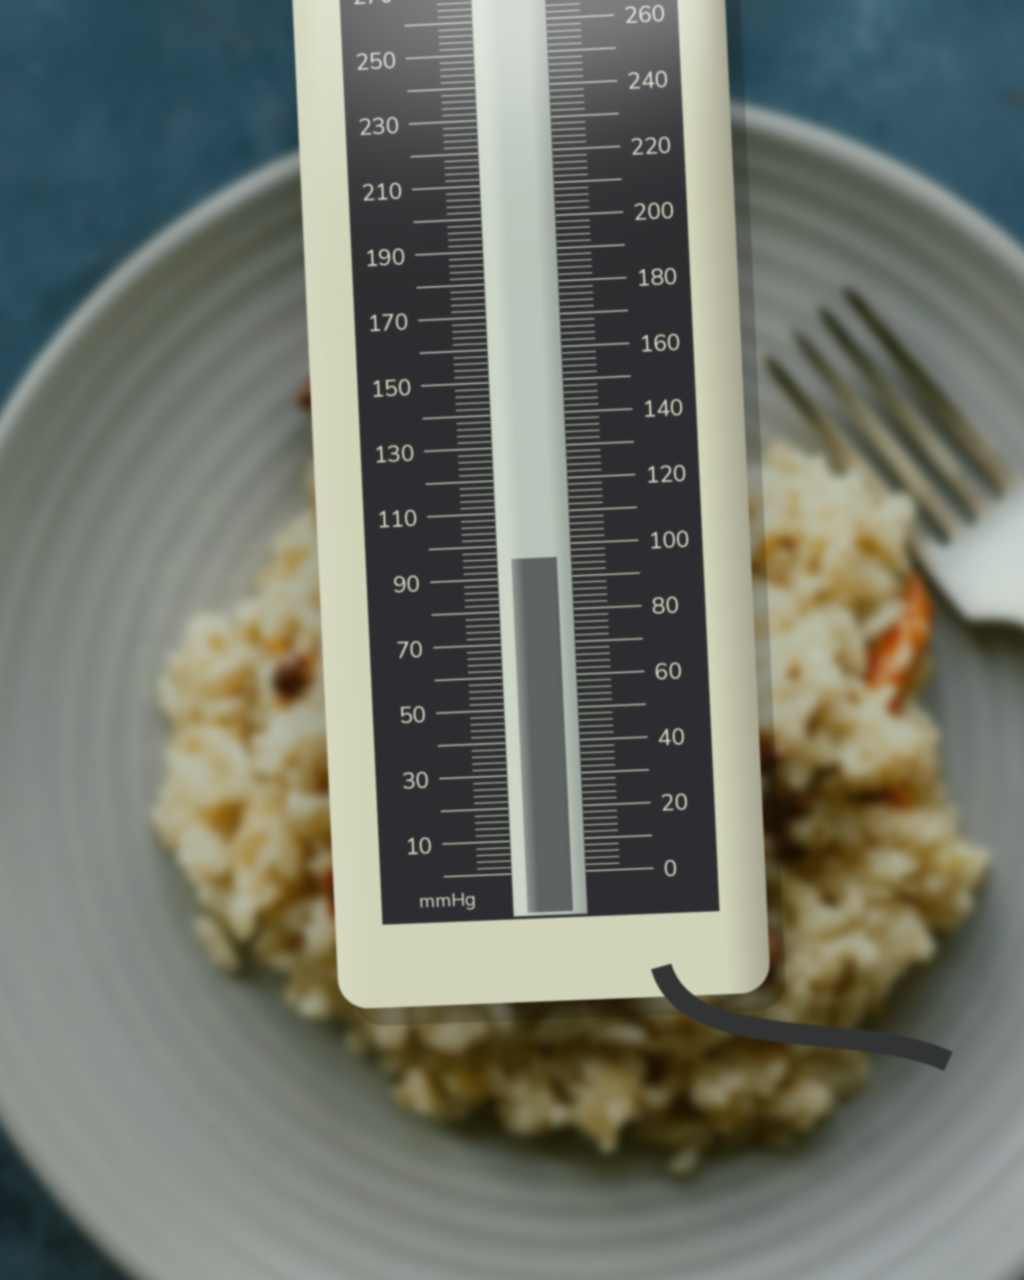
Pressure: value=96 unit=mmHg
